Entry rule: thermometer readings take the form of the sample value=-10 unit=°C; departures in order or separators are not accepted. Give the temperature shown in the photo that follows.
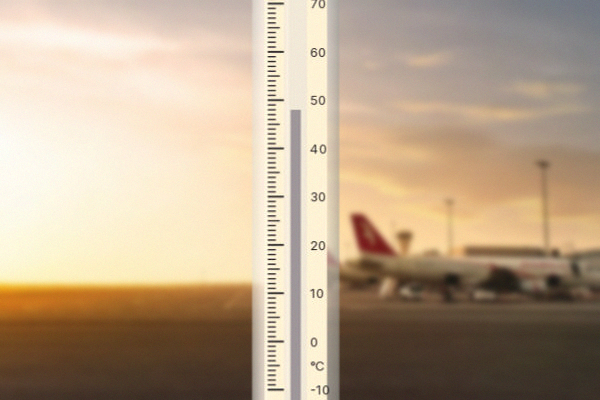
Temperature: value=48 unit=°C
